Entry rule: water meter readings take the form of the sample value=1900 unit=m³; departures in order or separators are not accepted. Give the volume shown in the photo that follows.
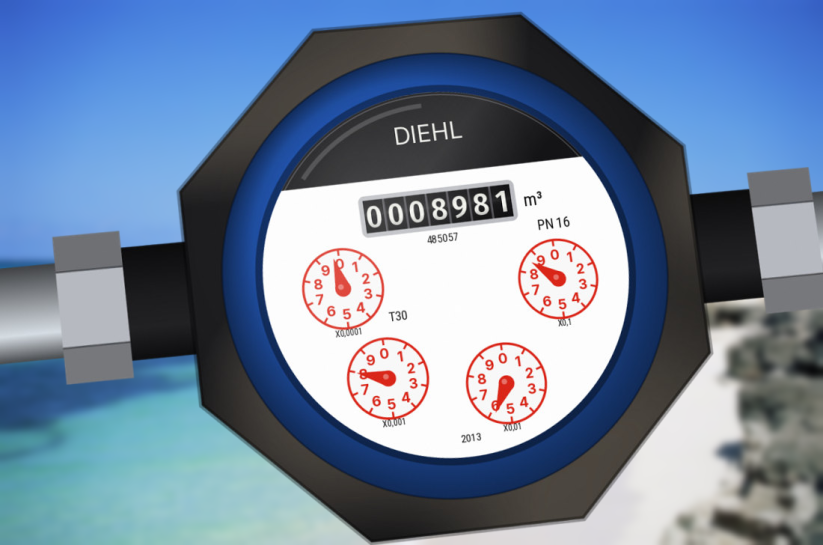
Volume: value=8981.8579 unit=m³
